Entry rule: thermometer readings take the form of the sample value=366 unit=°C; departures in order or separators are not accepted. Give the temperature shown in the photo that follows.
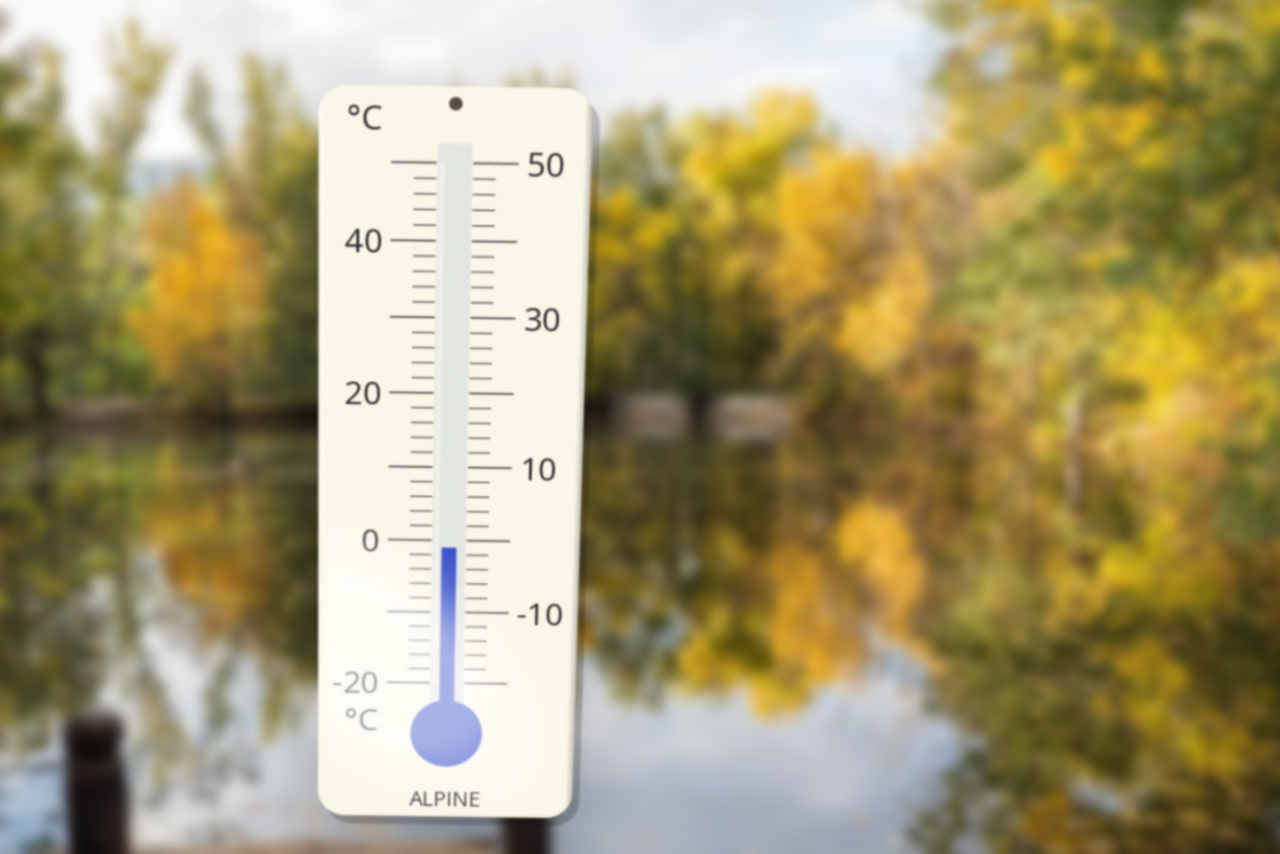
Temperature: value=-1 unit=°C
